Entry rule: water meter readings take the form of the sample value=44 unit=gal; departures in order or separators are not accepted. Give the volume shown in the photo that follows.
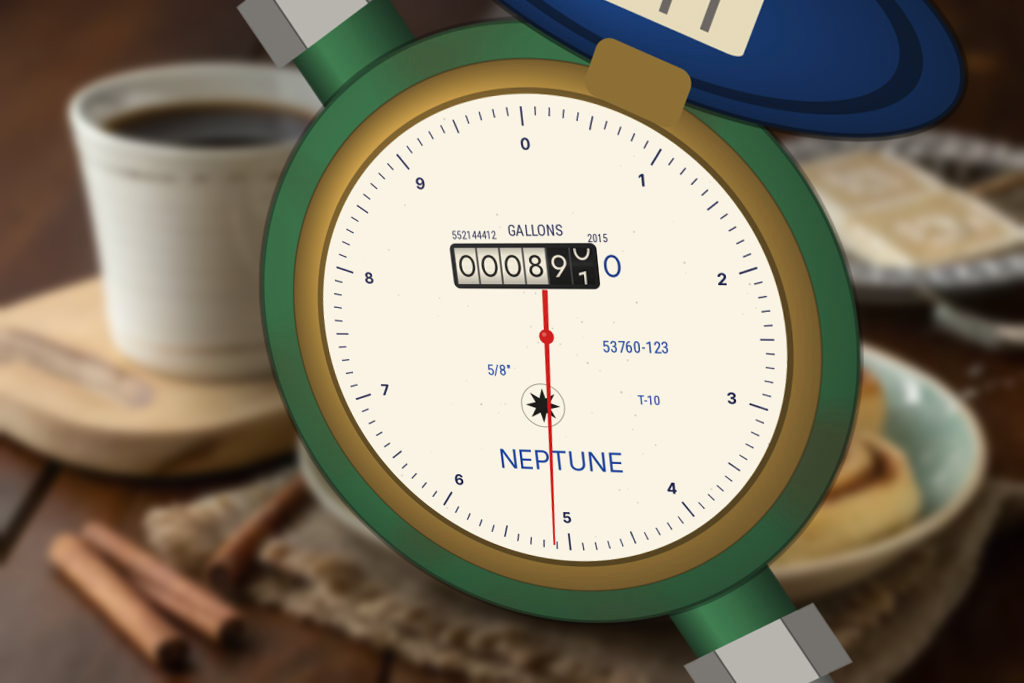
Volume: value=8905.1 unit=gal
